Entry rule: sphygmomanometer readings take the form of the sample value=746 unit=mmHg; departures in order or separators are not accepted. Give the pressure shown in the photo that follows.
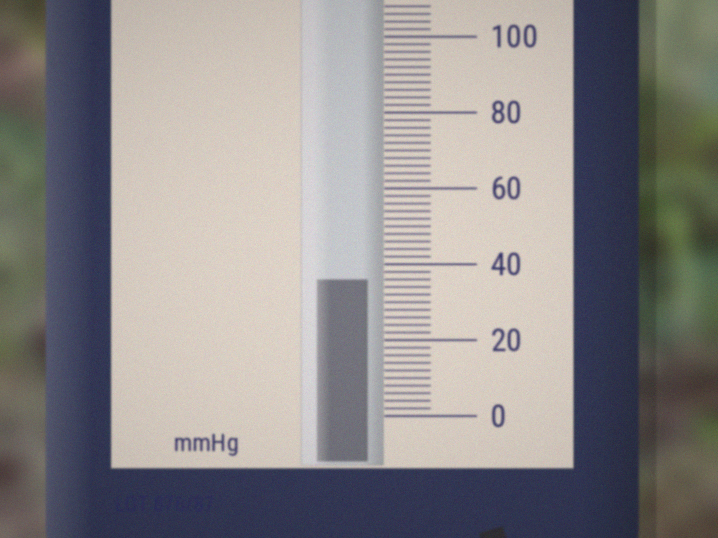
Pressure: value=36 unit=mmHg
